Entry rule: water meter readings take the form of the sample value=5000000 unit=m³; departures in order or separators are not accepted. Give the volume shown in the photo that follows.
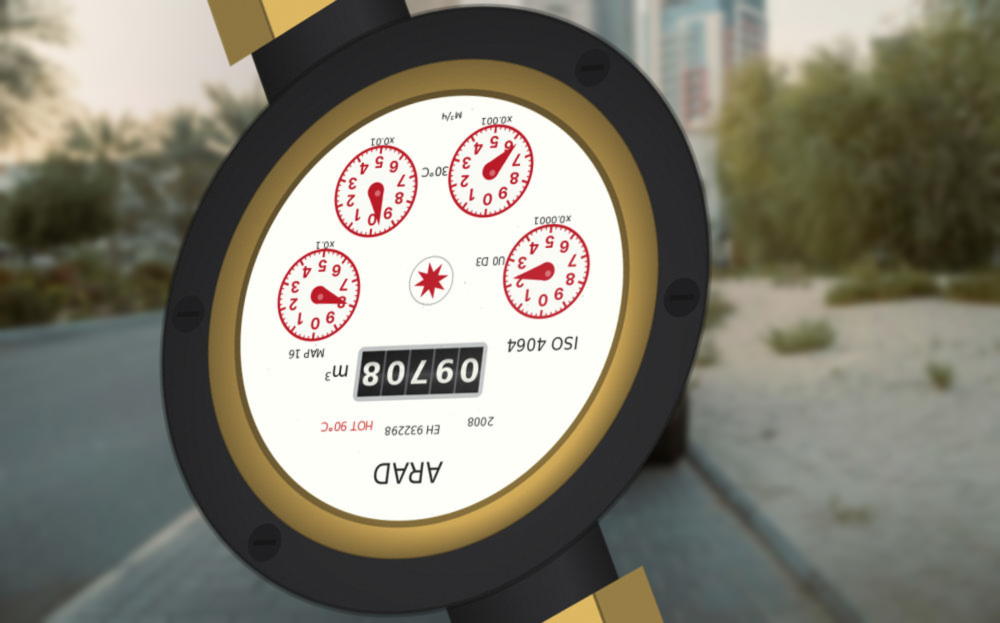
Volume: value=9708.7962 unit=m³
